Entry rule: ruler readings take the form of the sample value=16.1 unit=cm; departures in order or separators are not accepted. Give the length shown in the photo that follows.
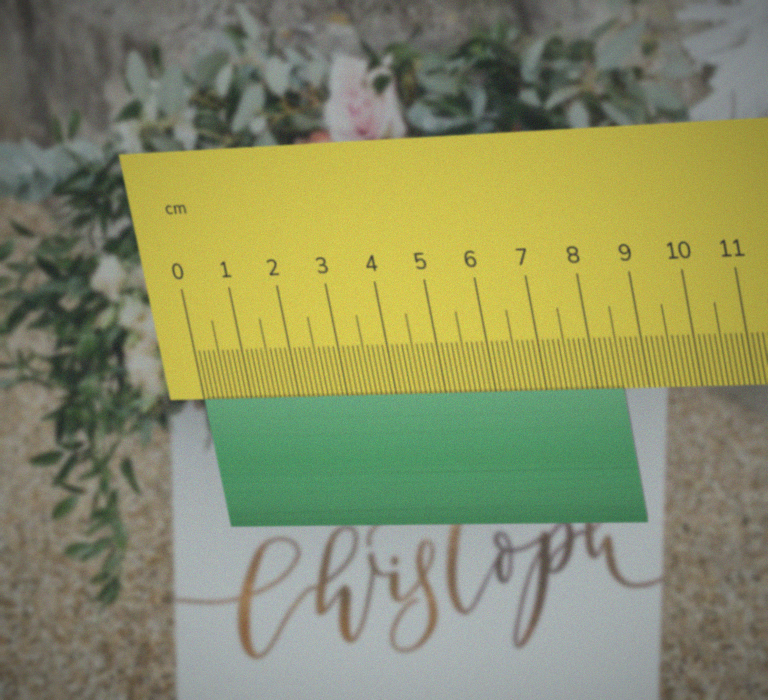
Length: value=8.5 unit=cm
